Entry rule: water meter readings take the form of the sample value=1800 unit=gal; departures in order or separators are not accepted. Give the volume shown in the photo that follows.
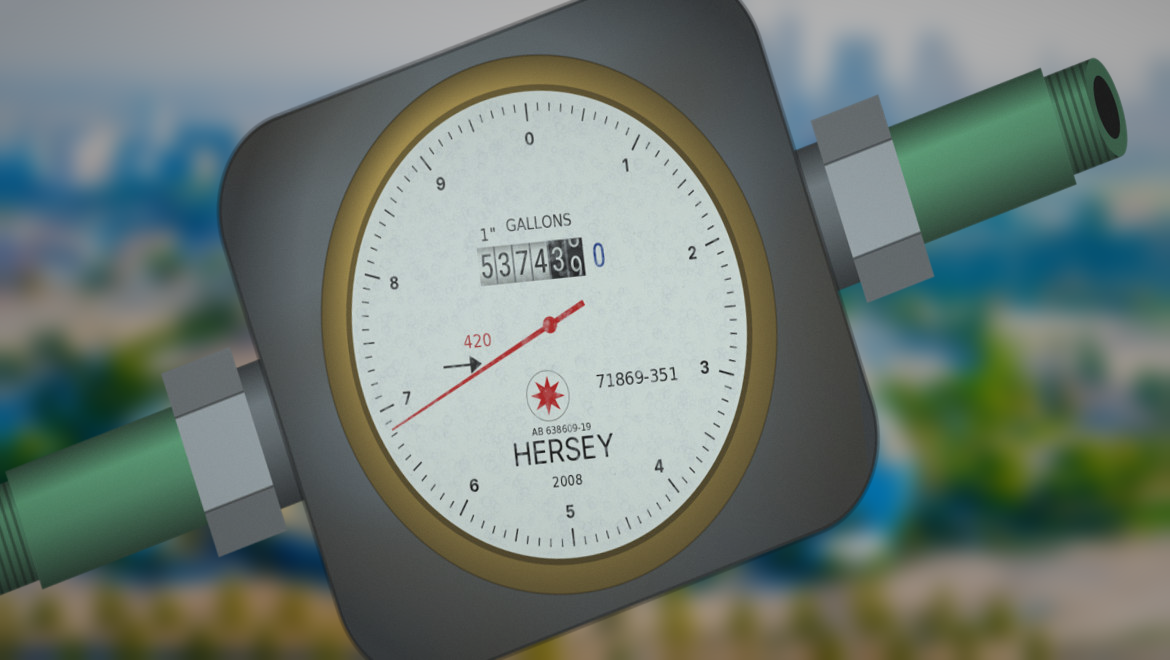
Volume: value=5374386.8 unit=gal
